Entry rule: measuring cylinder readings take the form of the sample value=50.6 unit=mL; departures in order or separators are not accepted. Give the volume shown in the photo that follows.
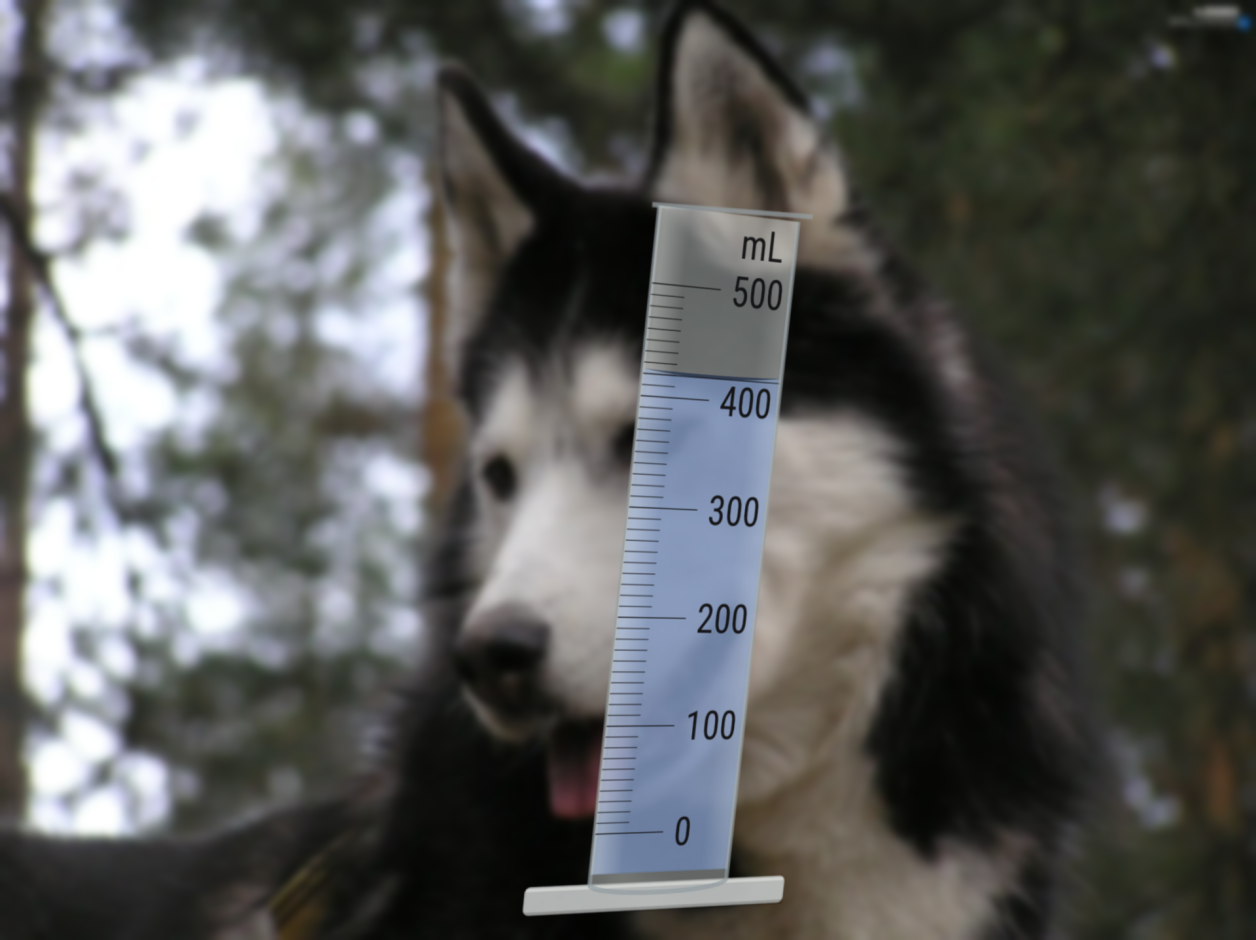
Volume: value=420 unit=mL
